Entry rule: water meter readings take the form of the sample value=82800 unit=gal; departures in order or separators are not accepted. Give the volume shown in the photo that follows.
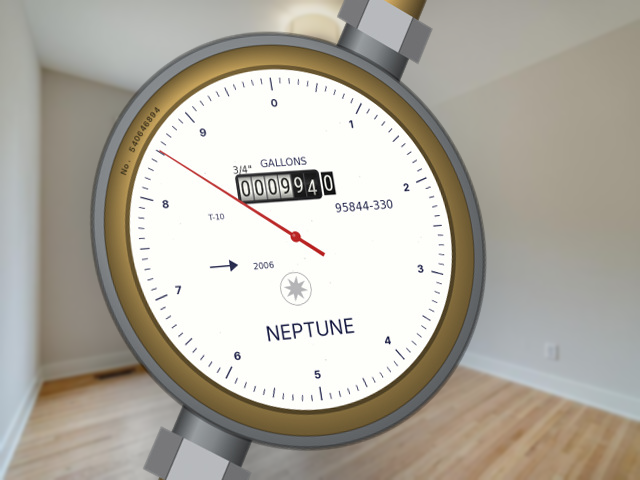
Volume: value=9938.5 unit=gal
